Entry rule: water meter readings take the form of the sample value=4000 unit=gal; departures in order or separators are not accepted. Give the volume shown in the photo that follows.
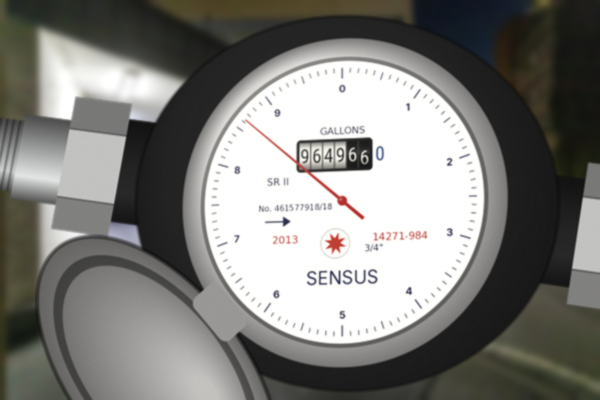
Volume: value=9649658.6 unit=gal
